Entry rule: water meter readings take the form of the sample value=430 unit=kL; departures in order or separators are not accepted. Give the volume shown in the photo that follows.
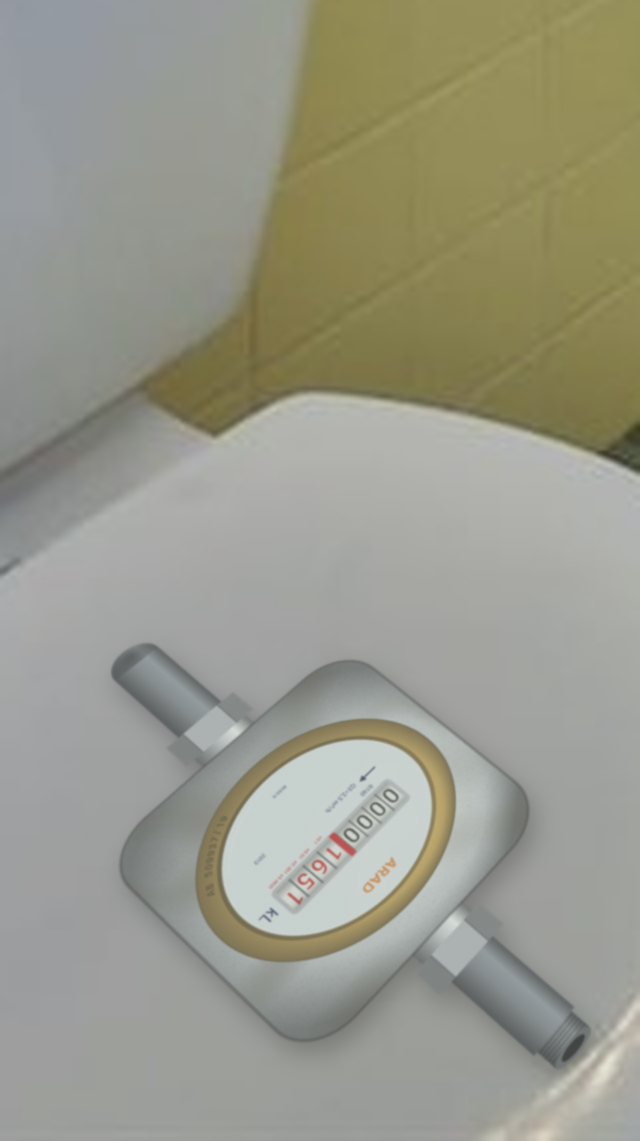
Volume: value=0.1651 unit=kL
